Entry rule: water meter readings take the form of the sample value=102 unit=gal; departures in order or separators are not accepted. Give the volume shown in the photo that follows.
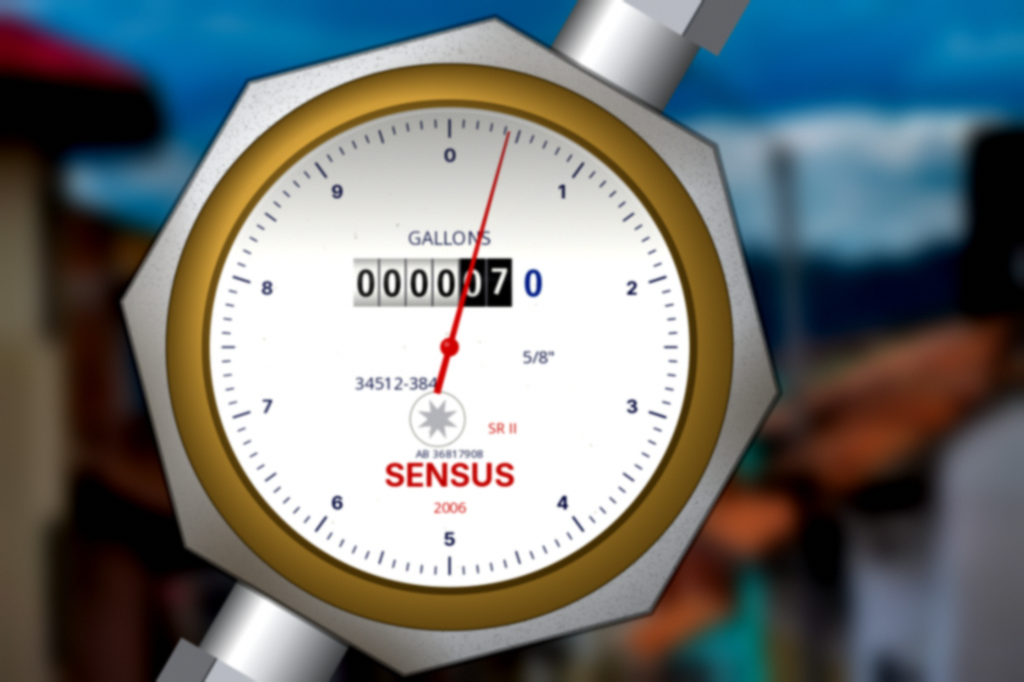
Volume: value=70.4 unit=gal
